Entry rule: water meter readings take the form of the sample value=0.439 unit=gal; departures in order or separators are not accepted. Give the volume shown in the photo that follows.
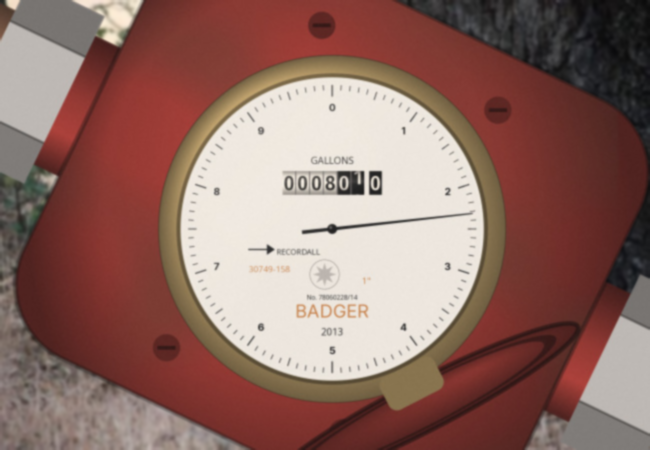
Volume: value=8012.3 unit=gal
